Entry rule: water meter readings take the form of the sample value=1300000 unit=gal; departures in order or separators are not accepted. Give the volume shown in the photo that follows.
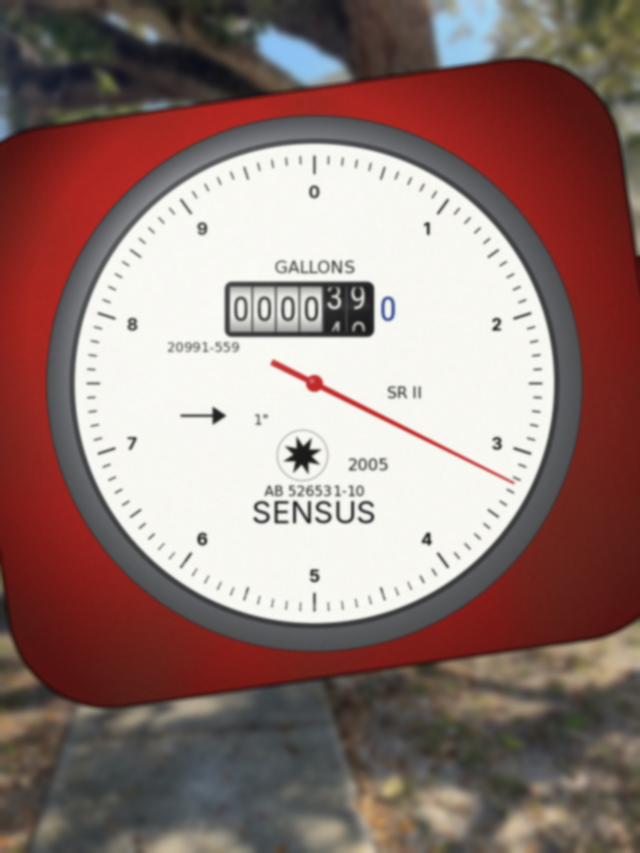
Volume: value=393.2 unit=gal
